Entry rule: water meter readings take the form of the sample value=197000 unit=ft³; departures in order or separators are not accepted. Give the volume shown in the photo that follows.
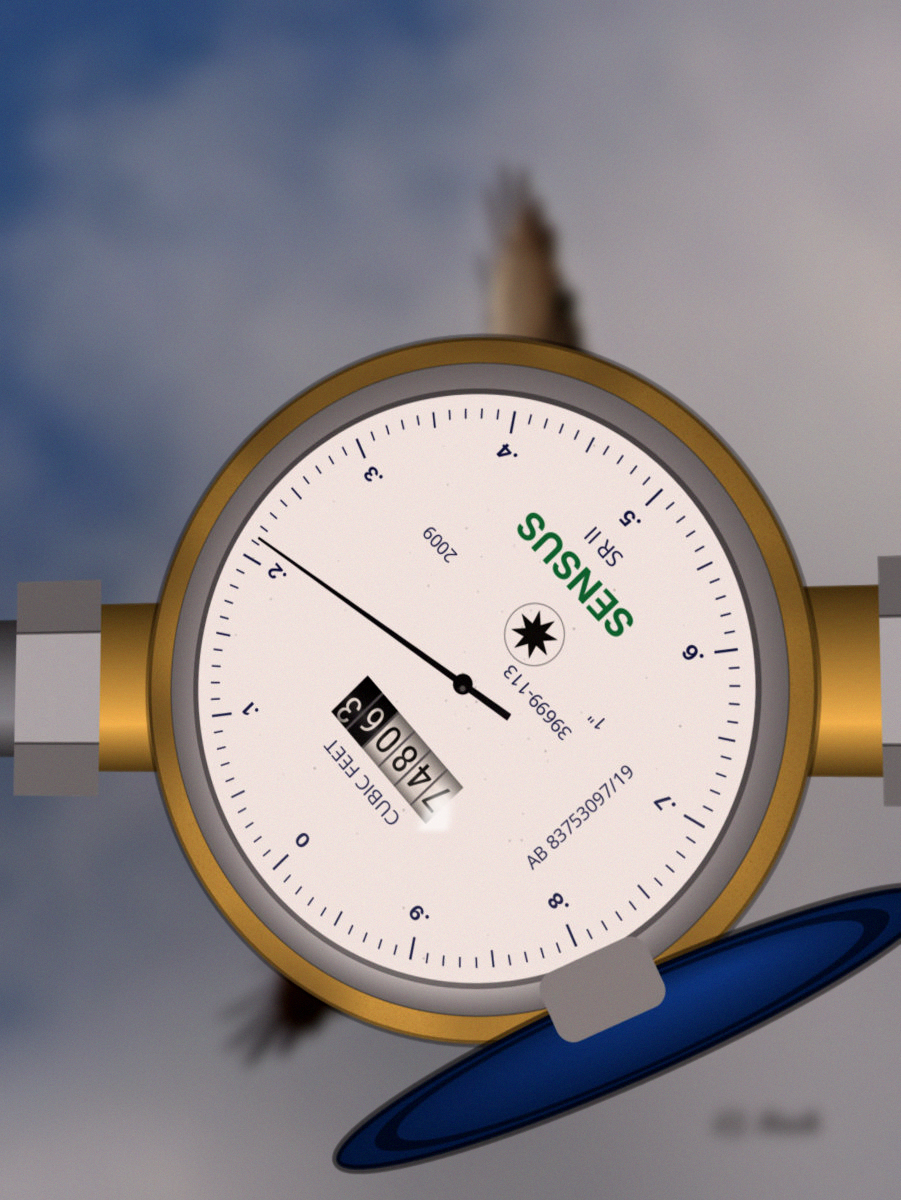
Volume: value=748063.21 unit=ft³
